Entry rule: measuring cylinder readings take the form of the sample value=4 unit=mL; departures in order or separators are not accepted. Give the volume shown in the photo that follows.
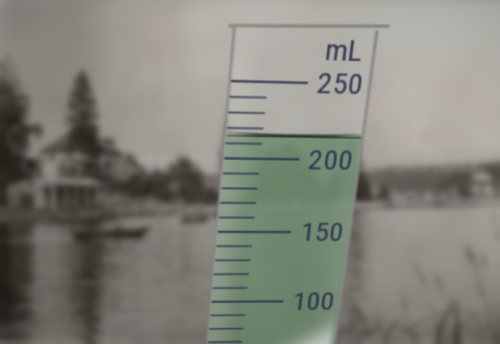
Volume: value=215 unit=mL
